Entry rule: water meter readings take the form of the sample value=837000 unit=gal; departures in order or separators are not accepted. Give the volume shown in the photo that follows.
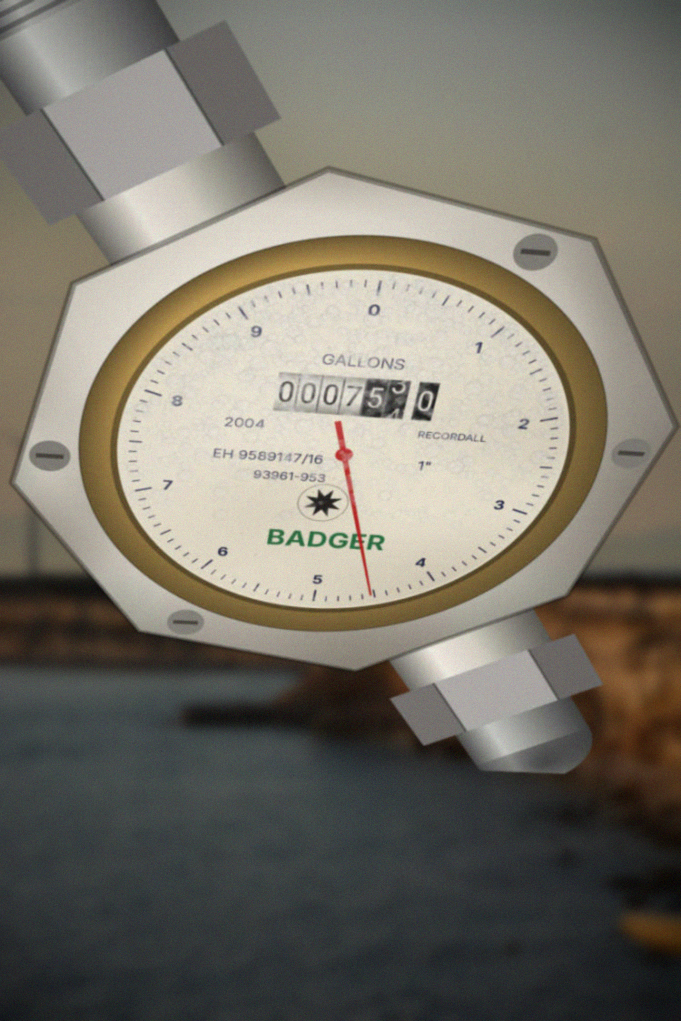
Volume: value=7534.5 unit=gal
